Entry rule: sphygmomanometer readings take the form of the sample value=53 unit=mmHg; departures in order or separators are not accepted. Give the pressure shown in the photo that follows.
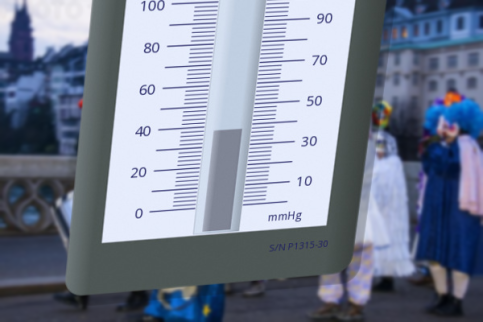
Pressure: value=38 unit=mmHg
